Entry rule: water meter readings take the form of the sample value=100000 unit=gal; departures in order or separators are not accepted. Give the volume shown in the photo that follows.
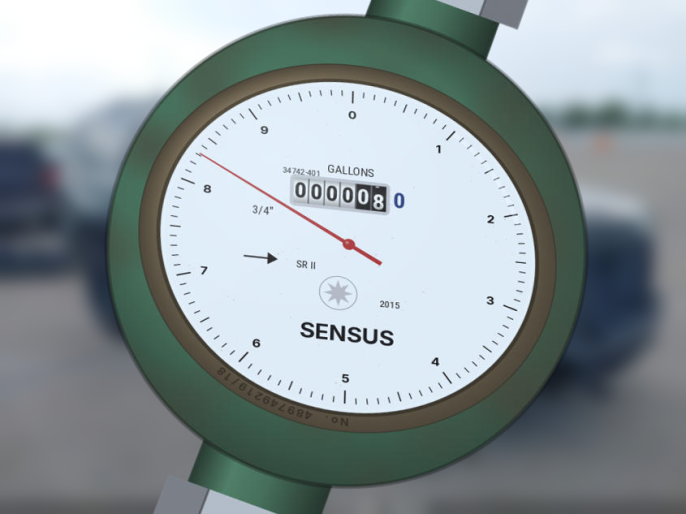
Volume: value=78.3 unit=gal
